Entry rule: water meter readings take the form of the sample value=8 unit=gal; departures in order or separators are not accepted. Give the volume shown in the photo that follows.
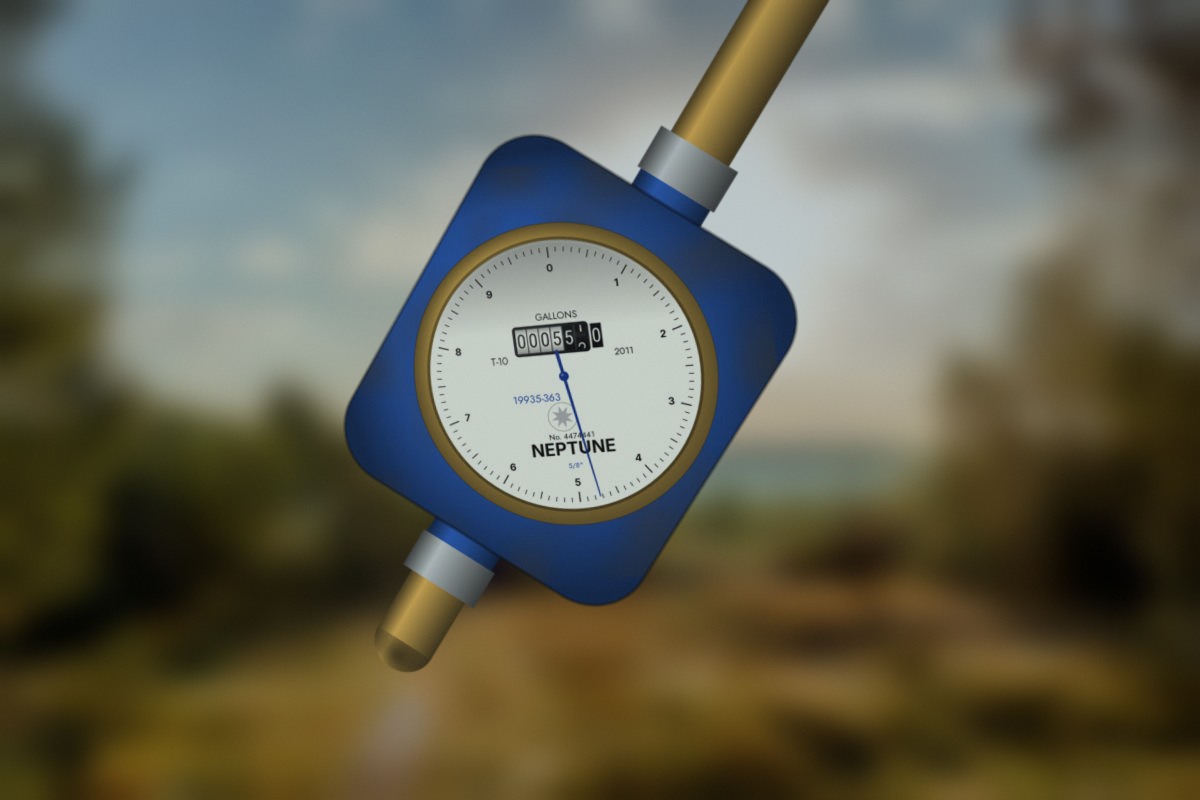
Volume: value=5514.7 unit=gal
